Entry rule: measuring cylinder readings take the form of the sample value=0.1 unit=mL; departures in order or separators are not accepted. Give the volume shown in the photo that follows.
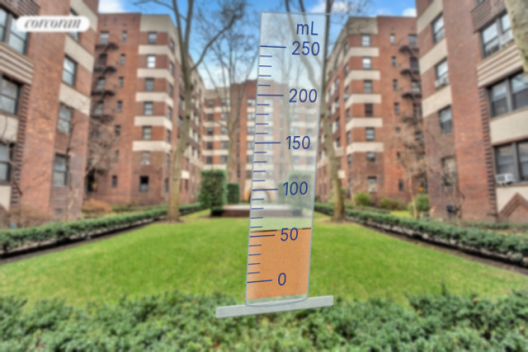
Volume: value=55 unit=mL
